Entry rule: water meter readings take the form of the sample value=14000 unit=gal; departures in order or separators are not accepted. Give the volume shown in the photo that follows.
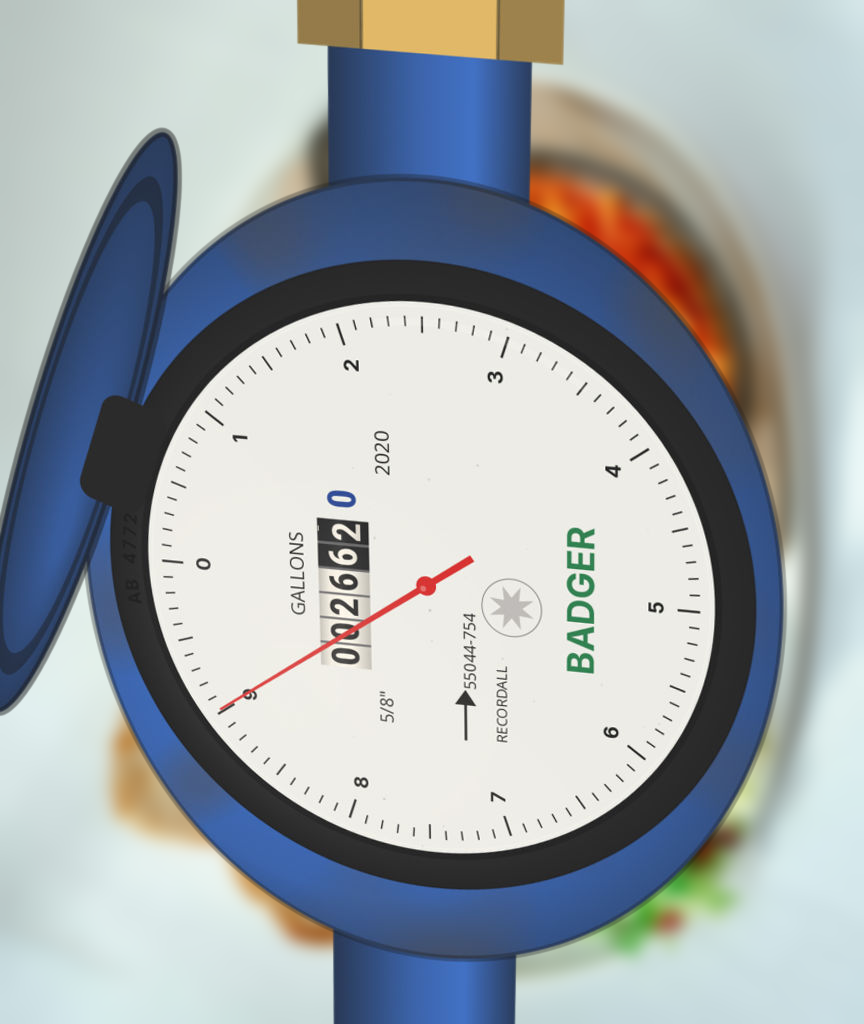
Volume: value=26619.0 unit=gal
